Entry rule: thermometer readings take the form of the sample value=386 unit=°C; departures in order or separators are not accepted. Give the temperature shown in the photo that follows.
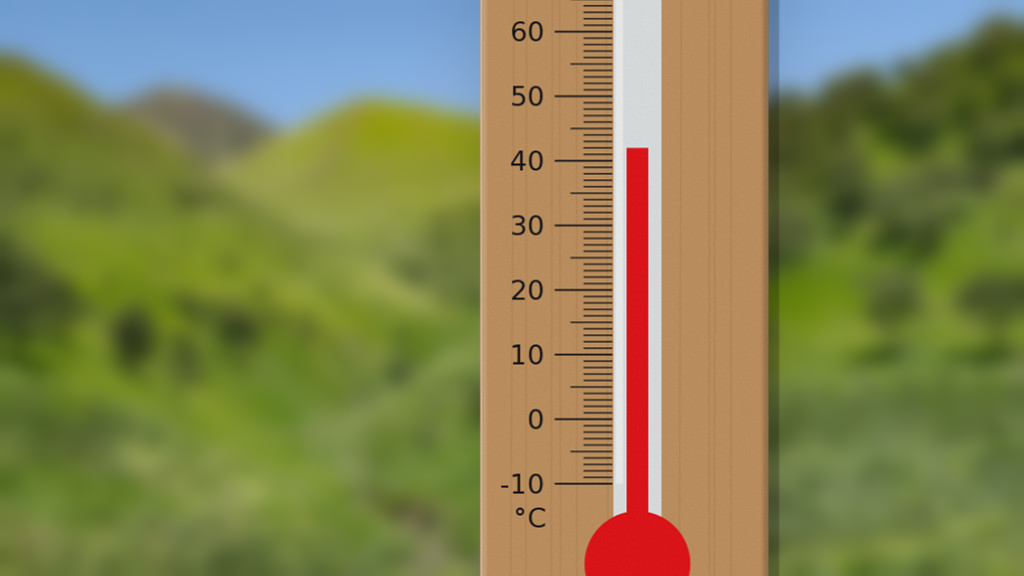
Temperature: value=42 unit=°C
